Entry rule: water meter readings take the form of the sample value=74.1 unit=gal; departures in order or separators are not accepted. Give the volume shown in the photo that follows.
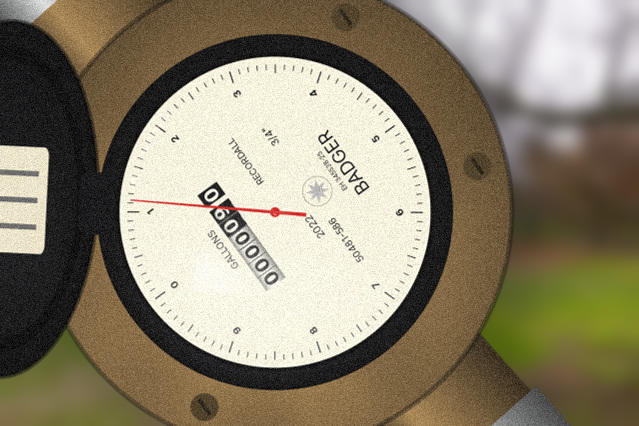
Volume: value=91.1 unit=gal
